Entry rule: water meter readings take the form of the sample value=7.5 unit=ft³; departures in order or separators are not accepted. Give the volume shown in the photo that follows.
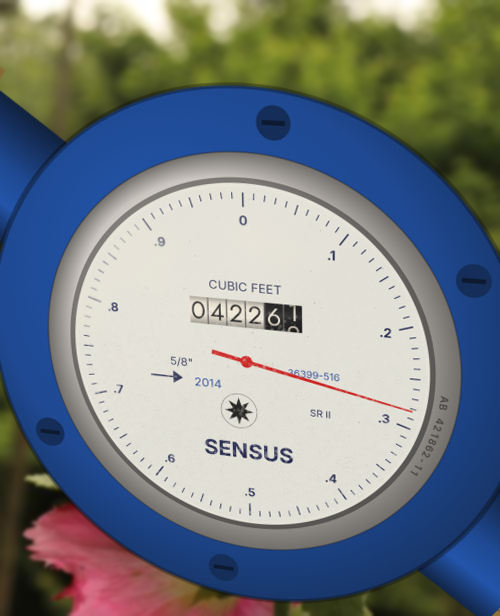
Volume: value=42261.28 unit=ft³
